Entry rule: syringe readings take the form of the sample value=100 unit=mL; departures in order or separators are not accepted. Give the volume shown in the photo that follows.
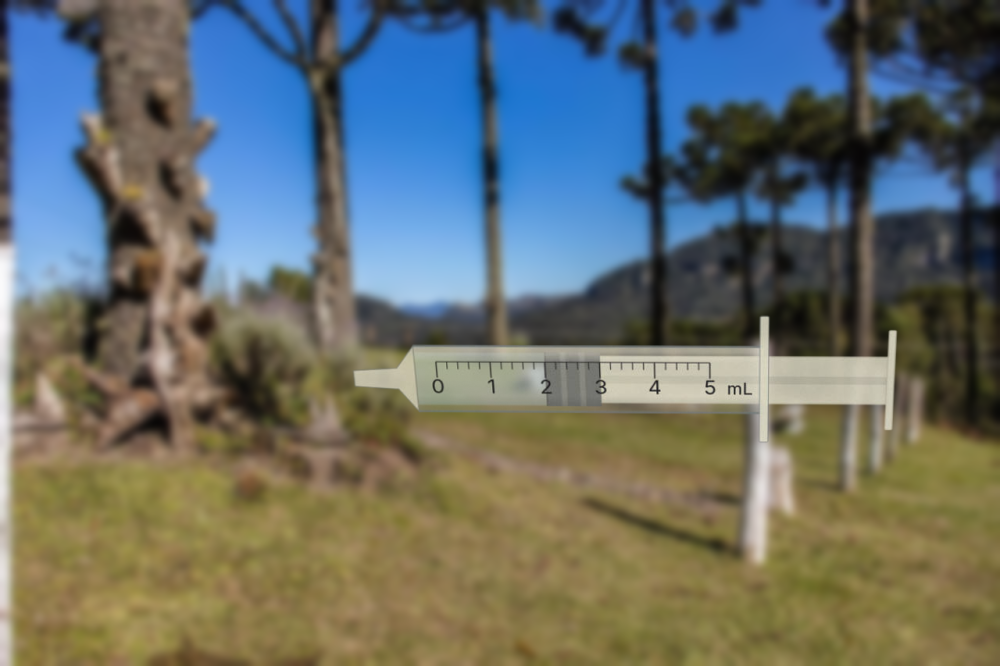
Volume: value=2 unit=mL
